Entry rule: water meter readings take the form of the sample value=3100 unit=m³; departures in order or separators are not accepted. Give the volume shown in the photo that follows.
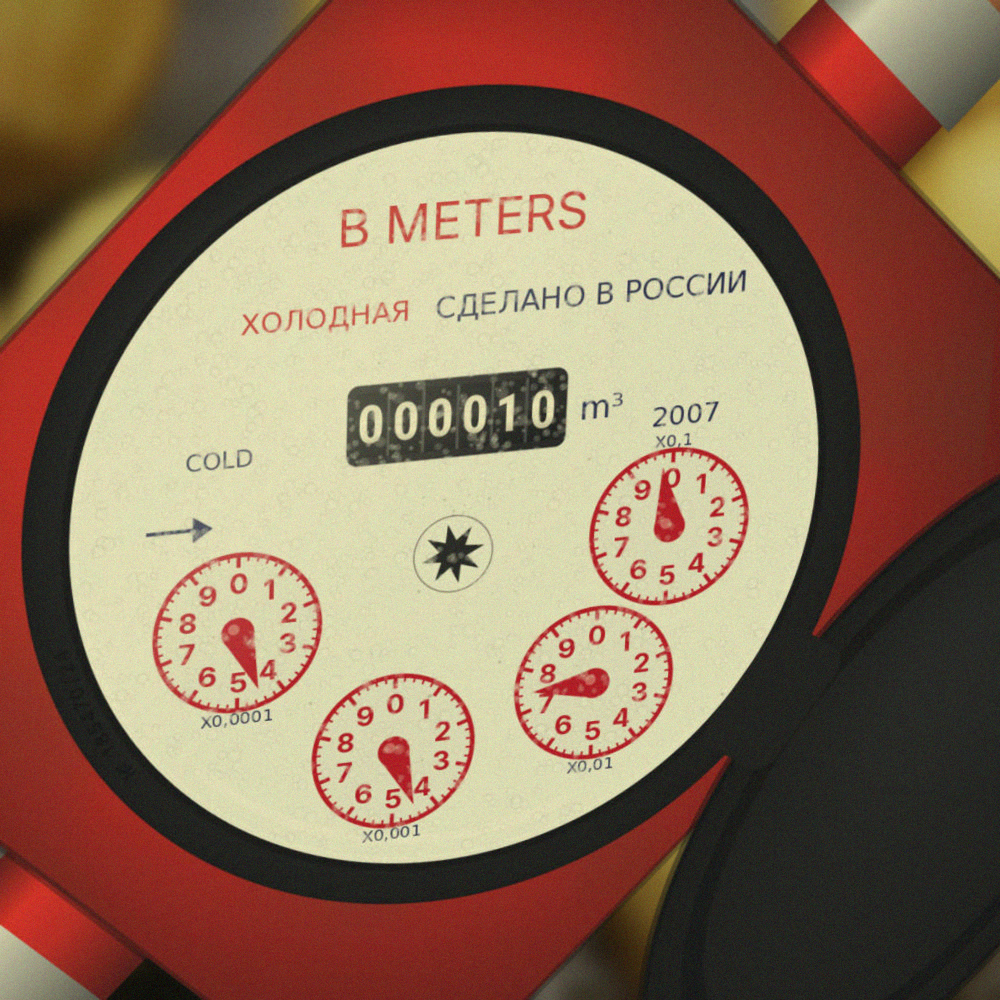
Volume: value=9.9744 unit=m³
